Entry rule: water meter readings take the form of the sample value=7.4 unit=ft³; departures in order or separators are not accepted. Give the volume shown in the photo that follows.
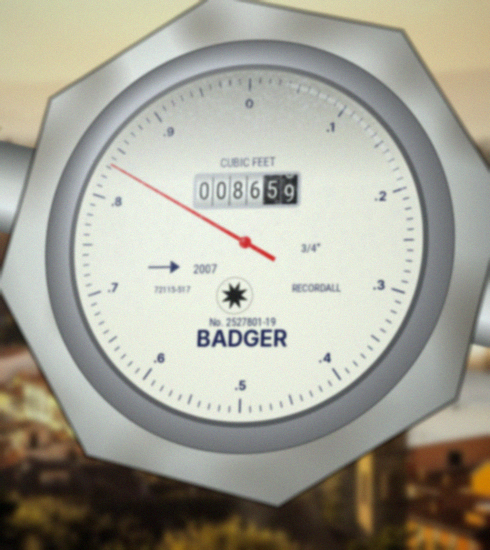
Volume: value=8658.83 unit=ft³
